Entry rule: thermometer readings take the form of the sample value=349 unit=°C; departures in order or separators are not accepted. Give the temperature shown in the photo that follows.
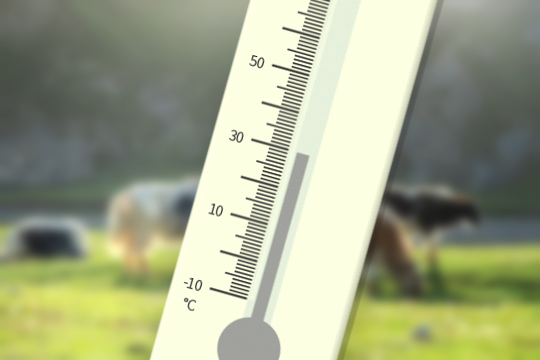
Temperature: value=30 unit=°C
